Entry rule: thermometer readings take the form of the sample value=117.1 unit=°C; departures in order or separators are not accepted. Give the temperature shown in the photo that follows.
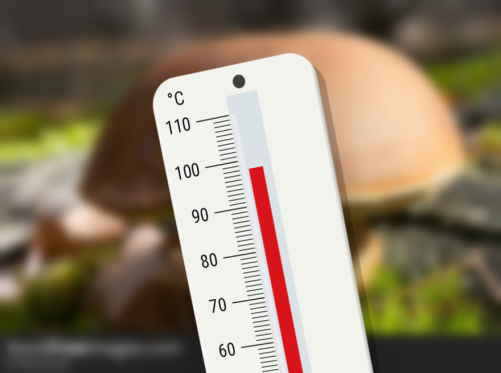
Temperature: value=98 unit=°C
